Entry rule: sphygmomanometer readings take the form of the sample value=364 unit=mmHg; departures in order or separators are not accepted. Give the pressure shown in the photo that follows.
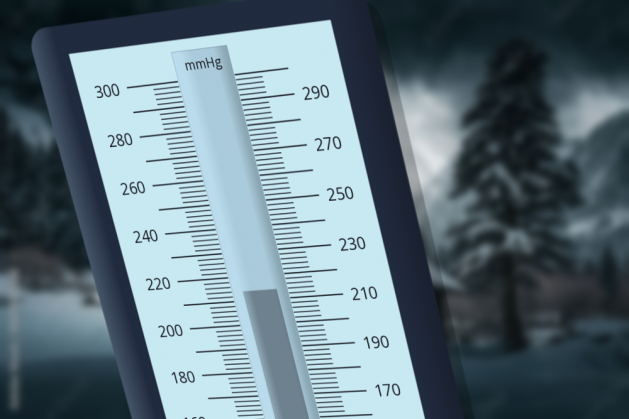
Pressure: value=214 unit=mmHg
